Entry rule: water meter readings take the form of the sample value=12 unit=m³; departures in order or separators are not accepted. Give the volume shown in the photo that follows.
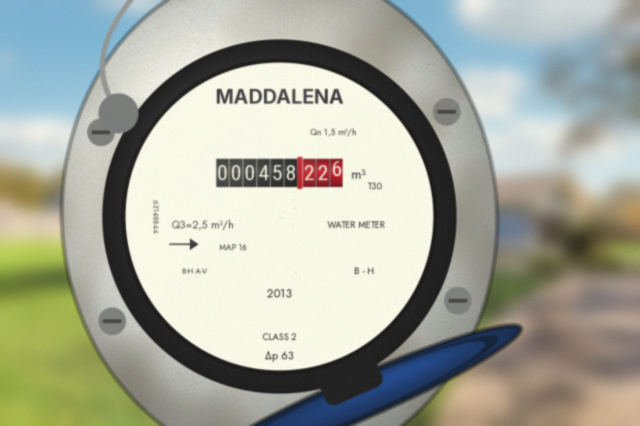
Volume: value=458.226 unit=m³
